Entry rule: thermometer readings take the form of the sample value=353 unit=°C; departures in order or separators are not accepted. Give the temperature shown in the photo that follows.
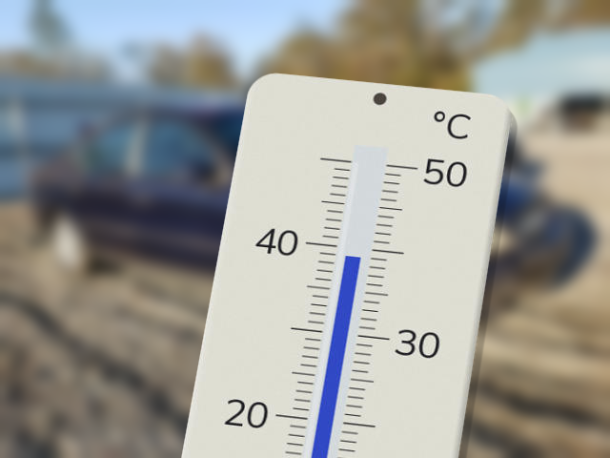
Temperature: value=39 unit=°C
